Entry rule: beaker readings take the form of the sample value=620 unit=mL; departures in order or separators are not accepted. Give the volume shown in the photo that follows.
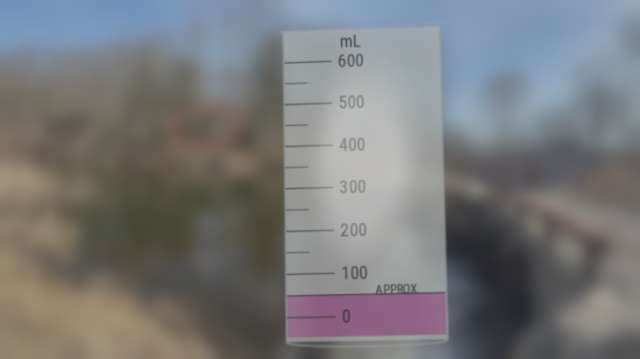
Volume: value=50 unit=mL
